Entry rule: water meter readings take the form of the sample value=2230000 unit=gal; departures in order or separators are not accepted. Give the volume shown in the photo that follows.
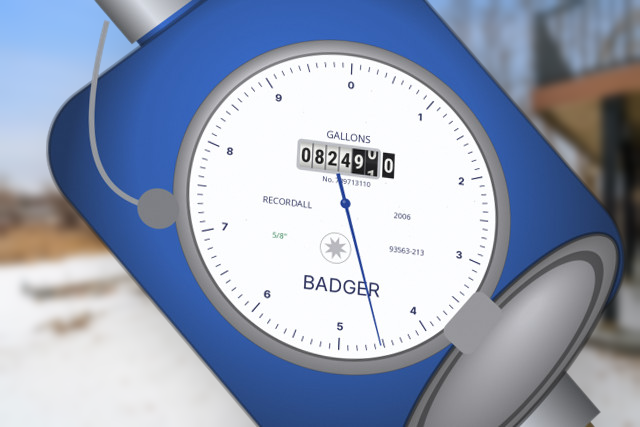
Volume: value=824904.5 unit=gal
